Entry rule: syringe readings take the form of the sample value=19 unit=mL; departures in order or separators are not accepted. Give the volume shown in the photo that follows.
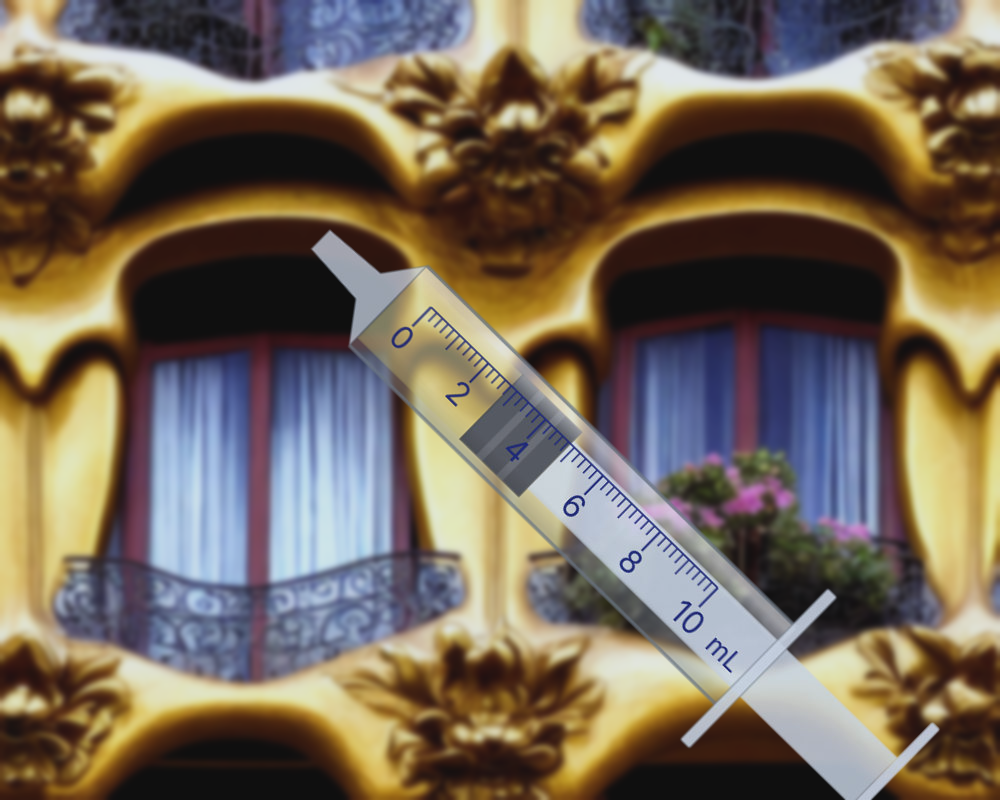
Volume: value=2.8 unit=mL
